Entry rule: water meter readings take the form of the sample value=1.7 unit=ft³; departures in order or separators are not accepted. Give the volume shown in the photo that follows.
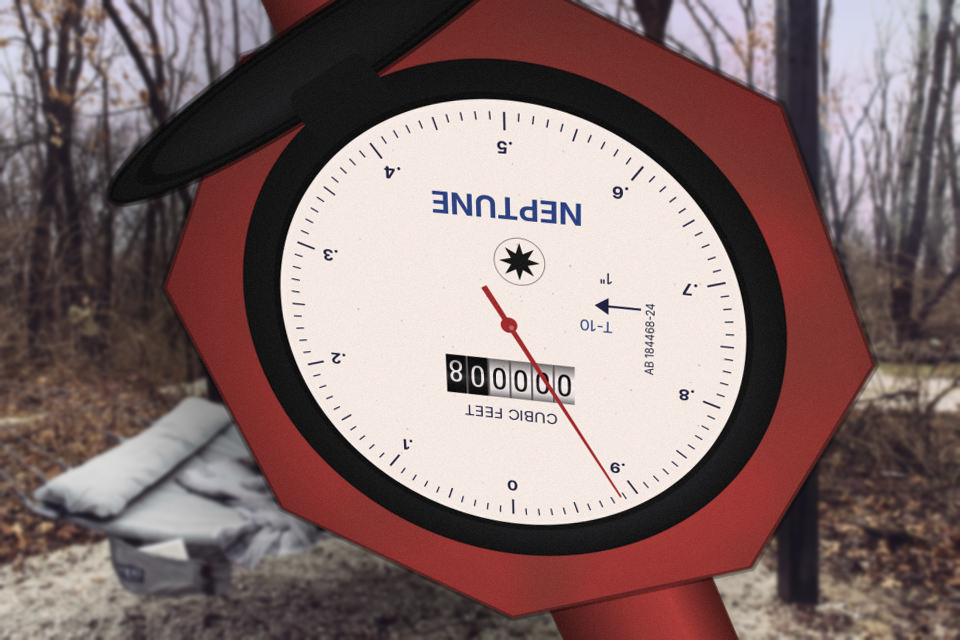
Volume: value=7.91 unit=ft³
